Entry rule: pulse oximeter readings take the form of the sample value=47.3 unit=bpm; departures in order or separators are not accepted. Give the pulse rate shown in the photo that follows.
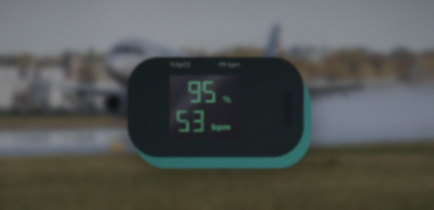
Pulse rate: value=53 unit=bpm
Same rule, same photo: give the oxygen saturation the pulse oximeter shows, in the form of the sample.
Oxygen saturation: value=95 unit=%
